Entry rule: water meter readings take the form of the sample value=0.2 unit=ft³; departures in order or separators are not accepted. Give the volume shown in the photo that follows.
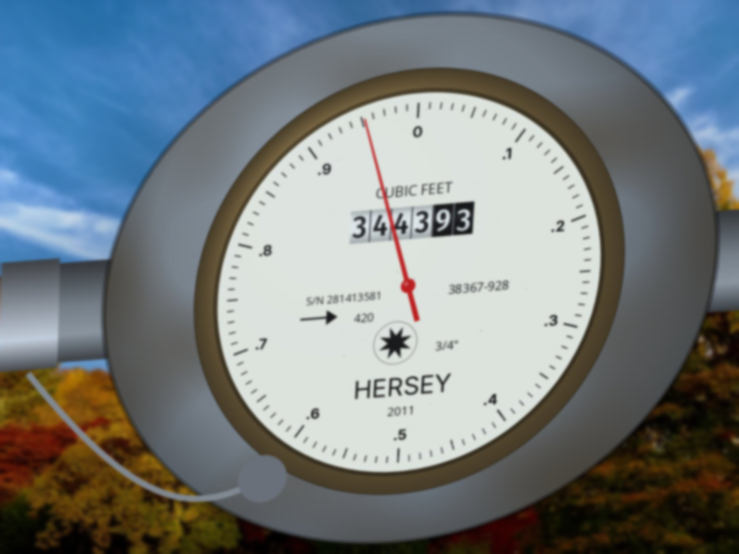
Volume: value=344392.95 unit=ft³
